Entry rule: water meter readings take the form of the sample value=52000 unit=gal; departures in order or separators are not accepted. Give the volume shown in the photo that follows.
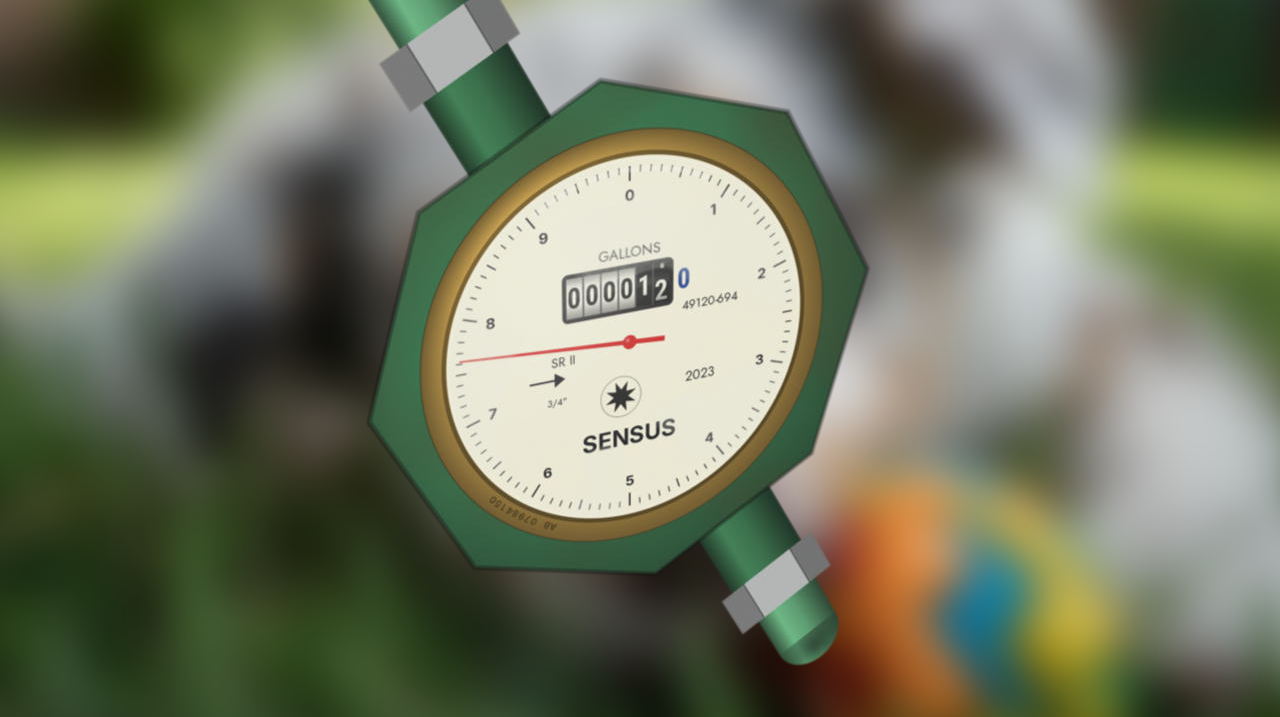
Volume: value=117.6 unit=gal
